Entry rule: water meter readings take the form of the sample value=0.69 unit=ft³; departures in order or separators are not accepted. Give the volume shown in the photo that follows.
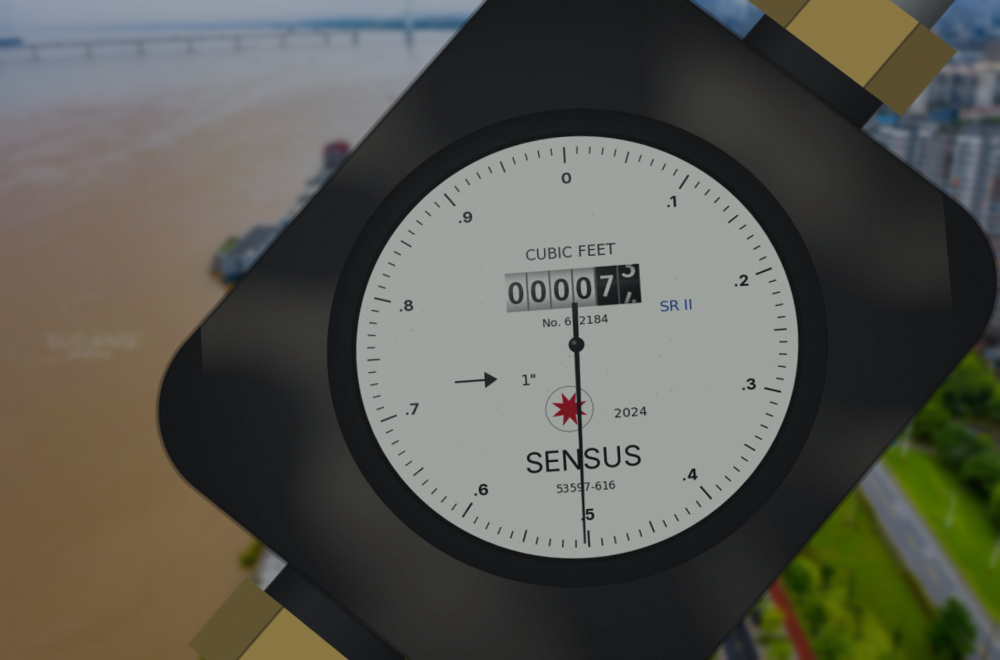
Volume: value=73.50 unit=ft³
